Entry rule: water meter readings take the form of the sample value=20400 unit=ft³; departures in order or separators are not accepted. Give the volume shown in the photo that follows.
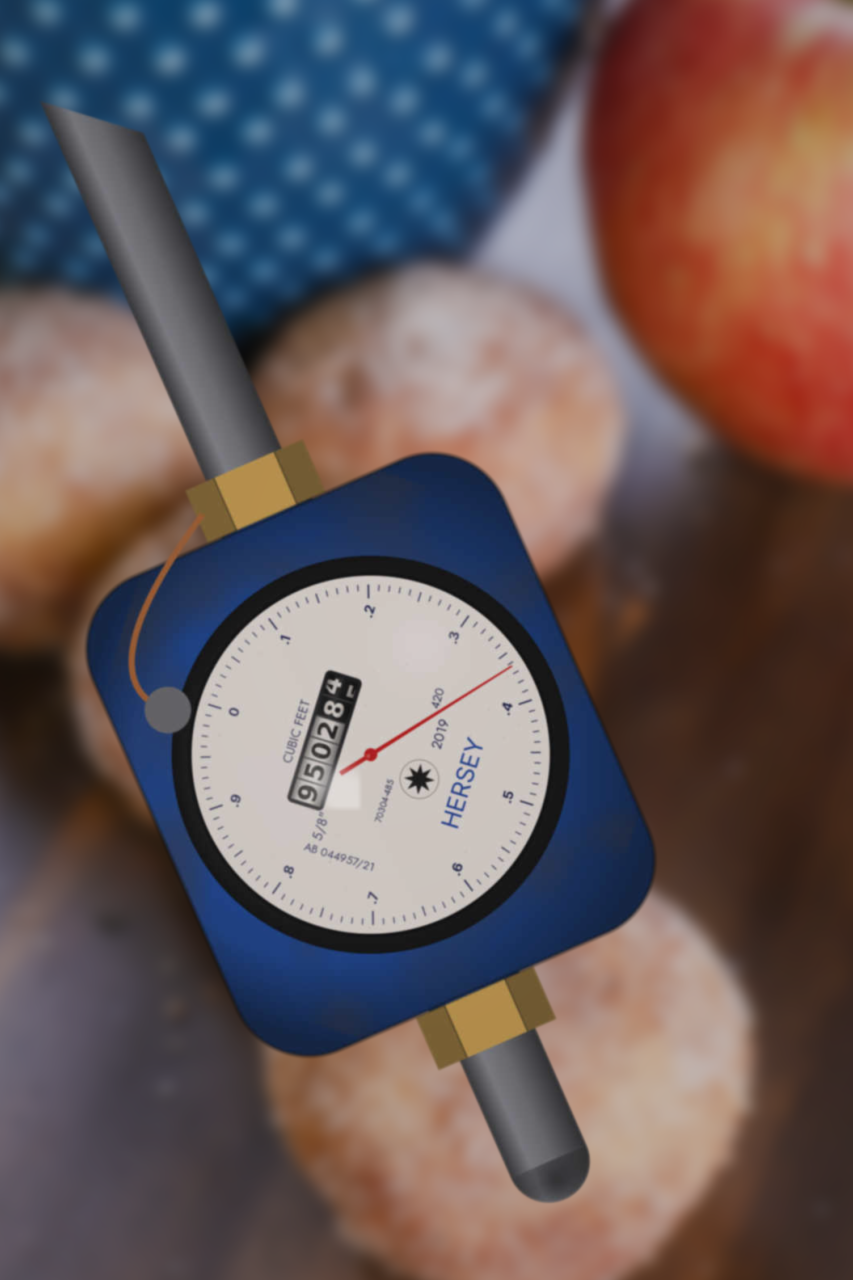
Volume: value=950284.36 unit=ft³
